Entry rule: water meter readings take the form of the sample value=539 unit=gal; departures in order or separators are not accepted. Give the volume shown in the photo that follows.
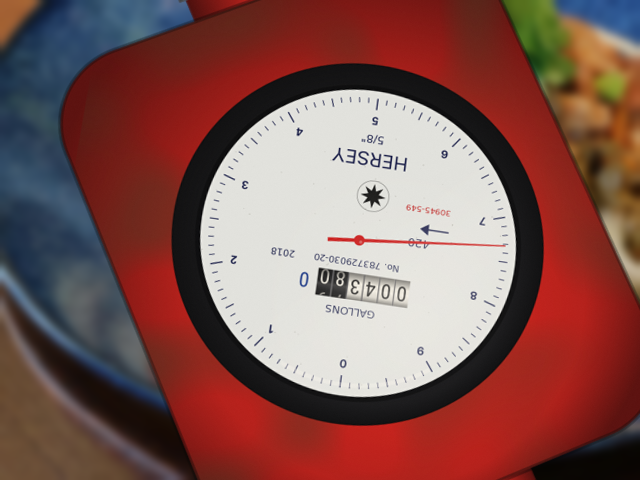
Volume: value=43797.3 unit=gal
